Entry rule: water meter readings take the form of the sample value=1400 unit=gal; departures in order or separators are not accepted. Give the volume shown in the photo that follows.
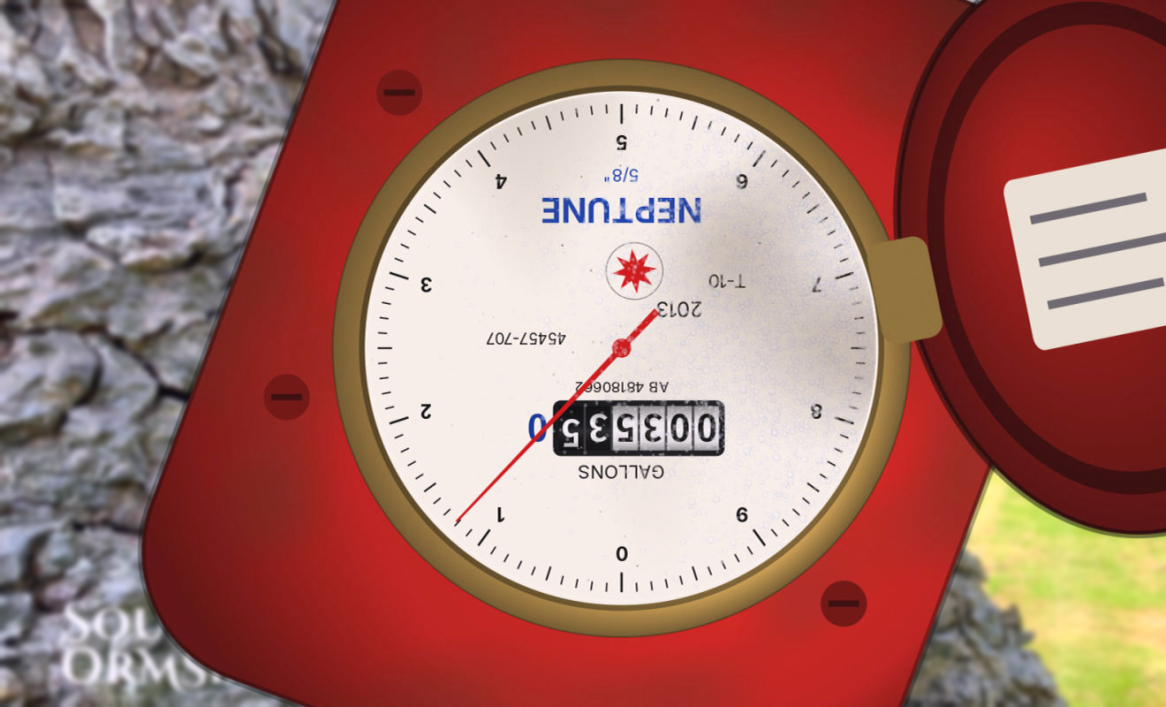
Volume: value=35351.2 unit=gal
